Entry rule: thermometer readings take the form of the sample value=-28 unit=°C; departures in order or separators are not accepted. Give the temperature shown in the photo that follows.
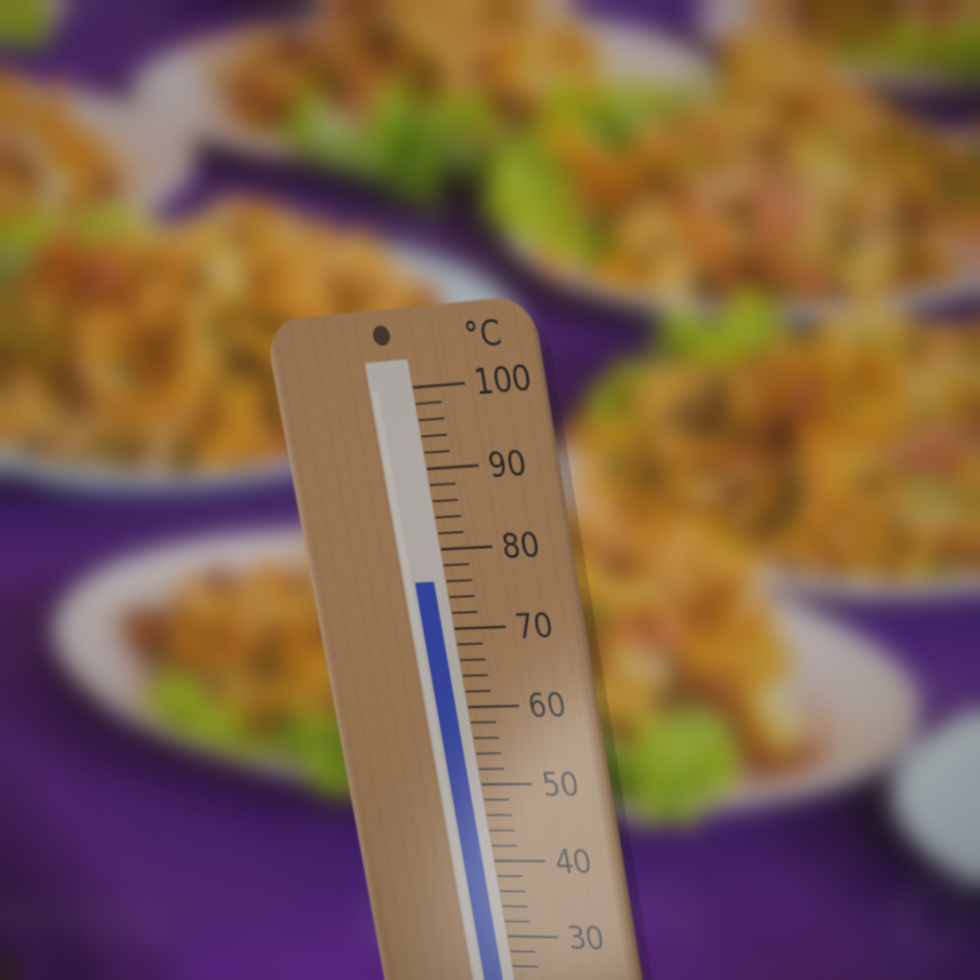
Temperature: value=76 unit=°C
